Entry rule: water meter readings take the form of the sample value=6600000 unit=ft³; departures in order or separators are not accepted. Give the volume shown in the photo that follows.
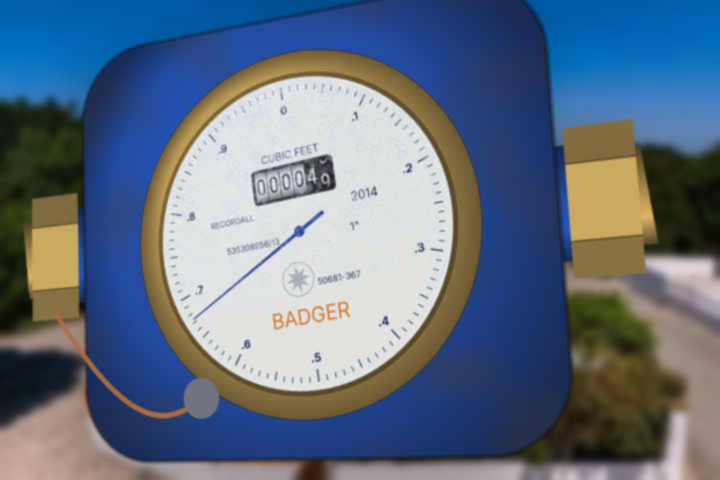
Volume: value=48.67 unit=ft³
